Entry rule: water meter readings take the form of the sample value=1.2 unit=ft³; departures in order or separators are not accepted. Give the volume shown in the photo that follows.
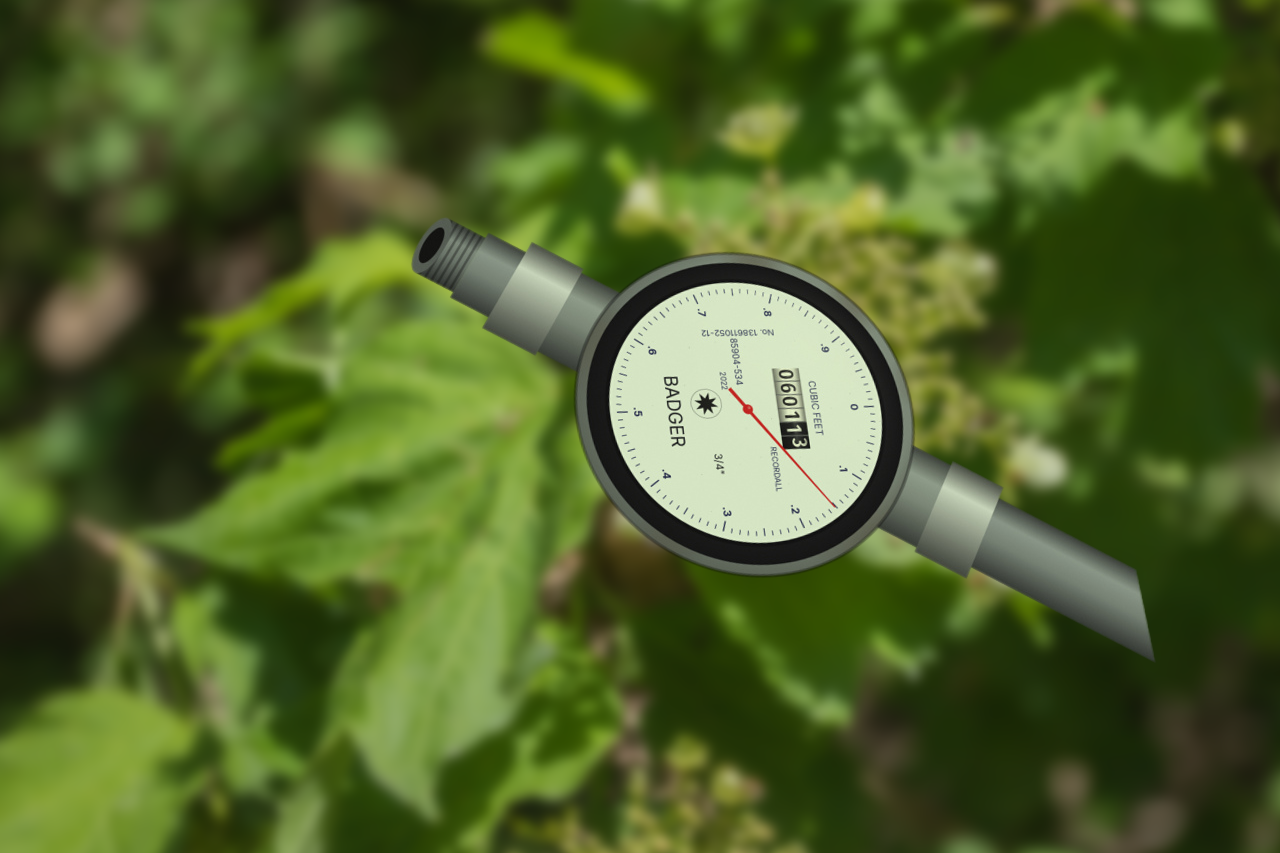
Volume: value=60113.15 unit=ft³
